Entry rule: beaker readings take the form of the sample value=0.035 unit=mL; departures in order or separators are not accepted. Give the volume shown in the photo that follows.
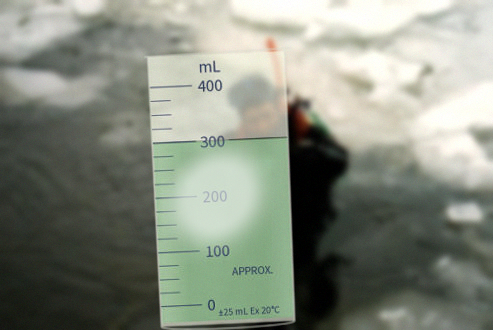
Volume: value=300 unit=mL
